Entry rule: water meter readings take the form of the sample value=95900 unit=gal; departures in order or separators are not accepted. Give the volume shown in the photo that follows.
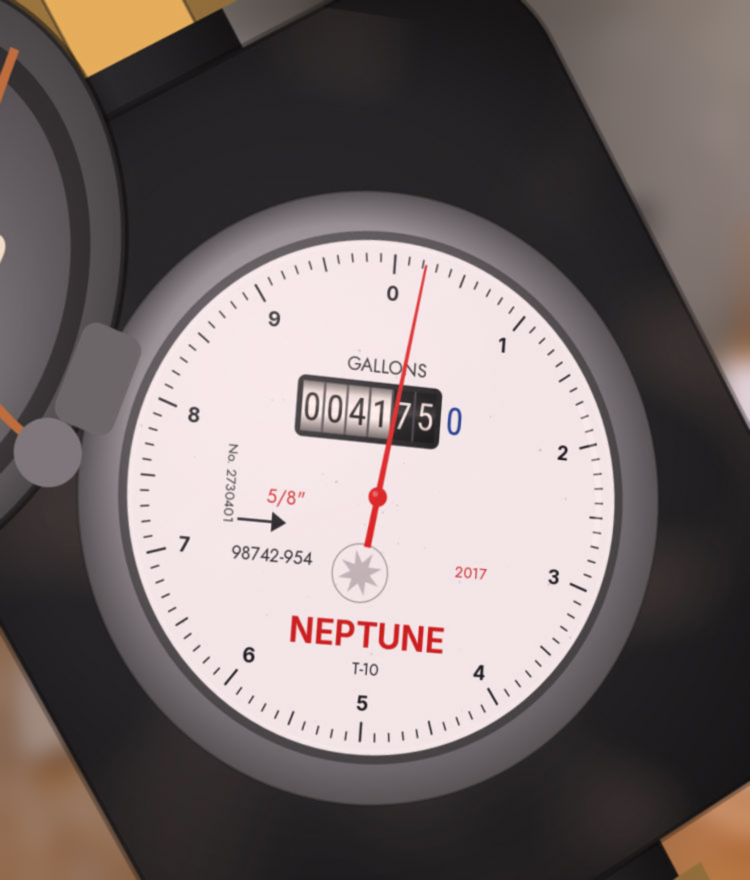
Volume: value=41750.2 unit=gal
